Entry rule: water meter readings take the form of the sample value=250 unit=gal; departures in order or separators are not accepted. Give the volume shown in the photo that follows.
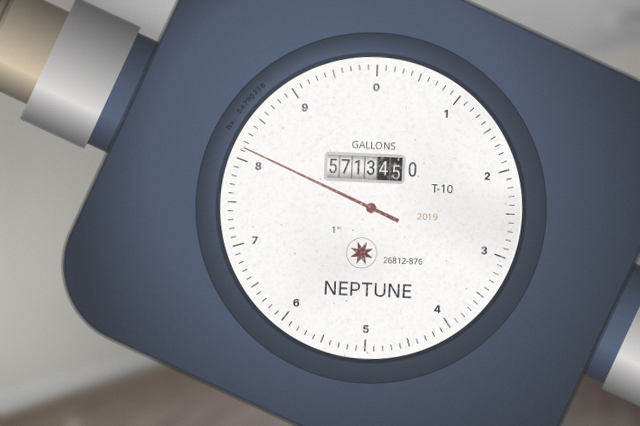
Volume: value=5713448.1 unit=gal
